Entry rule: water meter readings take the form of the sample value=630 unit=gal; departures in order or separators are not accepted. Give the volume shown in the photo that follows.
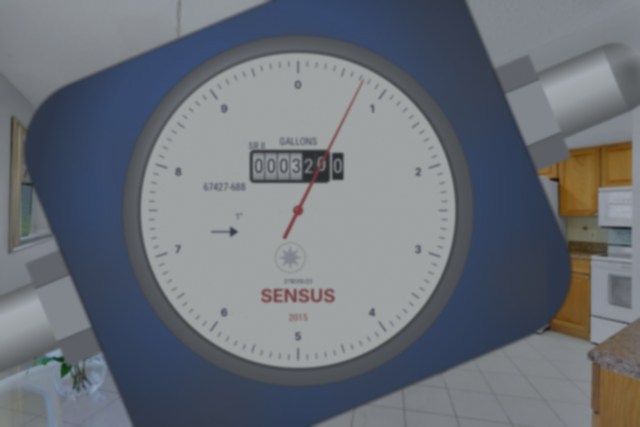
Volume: value=3200.7 unit=gal
